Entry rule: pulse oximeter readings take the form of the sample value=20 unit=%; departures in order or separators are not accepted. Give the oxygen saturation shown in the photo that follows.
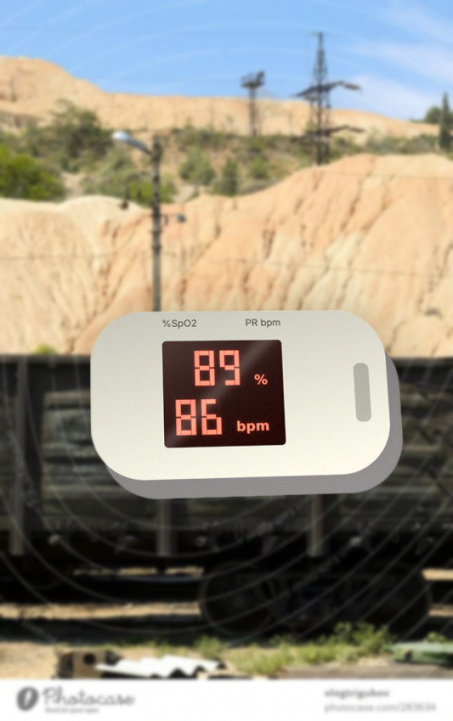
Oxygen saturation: value=89 unit=%
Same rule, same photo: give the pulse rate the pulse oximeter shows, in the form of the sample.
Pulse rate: value=86 unit=bpm
